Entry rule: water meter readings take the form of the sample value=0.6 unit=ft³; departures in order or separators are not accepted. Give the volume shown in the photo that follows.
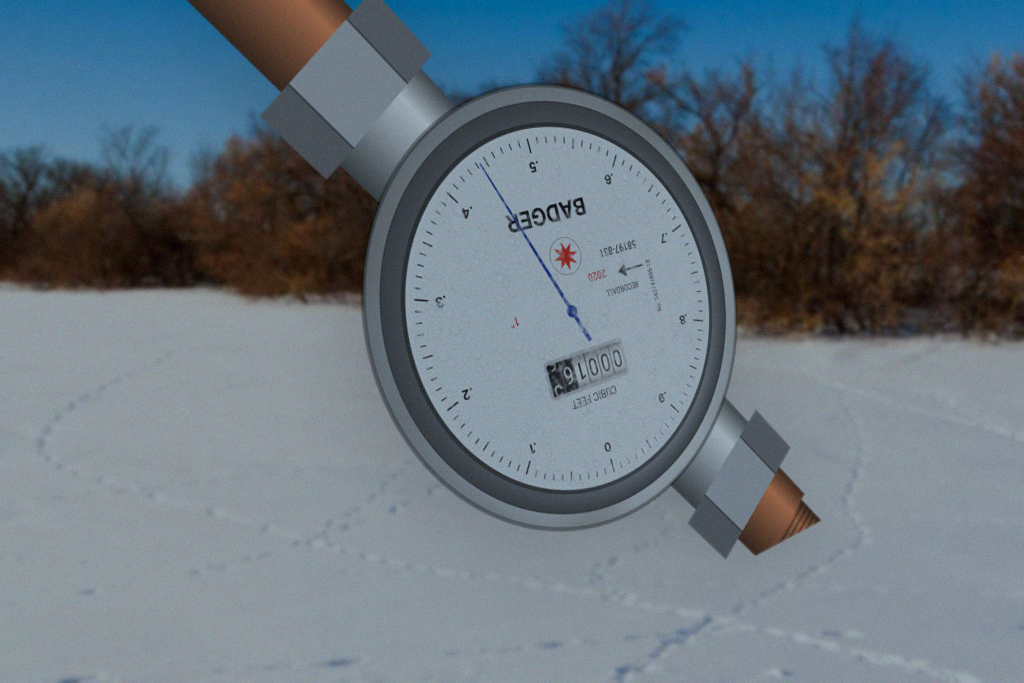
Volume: value=165.44 unit=ft³
